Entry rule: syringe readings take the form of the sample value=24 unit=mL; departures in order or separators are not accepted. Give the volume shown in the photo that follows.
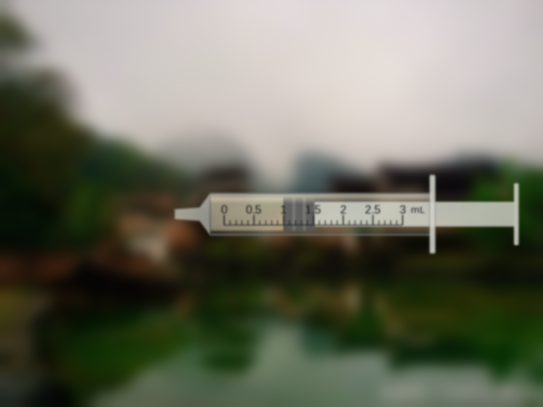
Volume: value=1 unit=mL
